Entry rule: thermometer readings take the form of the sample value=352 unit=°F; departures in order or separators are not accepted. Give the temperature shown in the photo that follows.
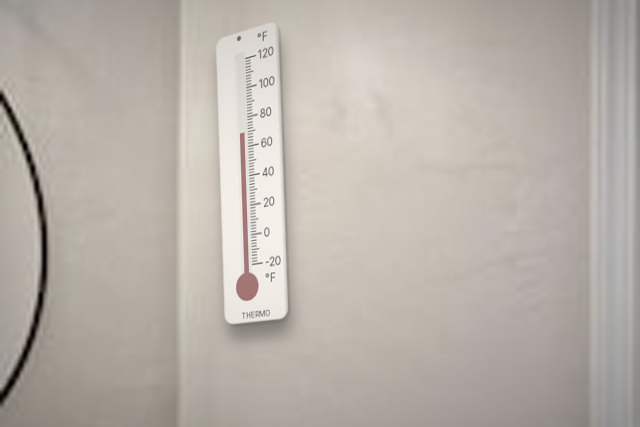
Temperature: value=70 unit=°F
